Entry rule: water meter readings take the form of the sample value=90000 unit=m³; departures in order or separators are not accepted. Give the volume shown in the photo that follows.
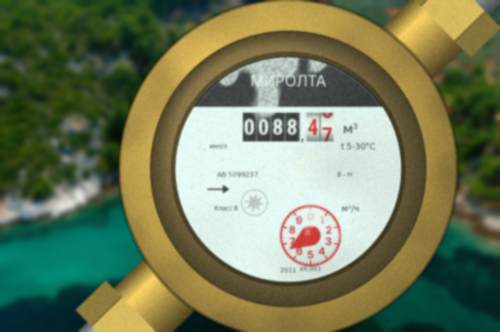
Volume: value=88.466 unit=m³
